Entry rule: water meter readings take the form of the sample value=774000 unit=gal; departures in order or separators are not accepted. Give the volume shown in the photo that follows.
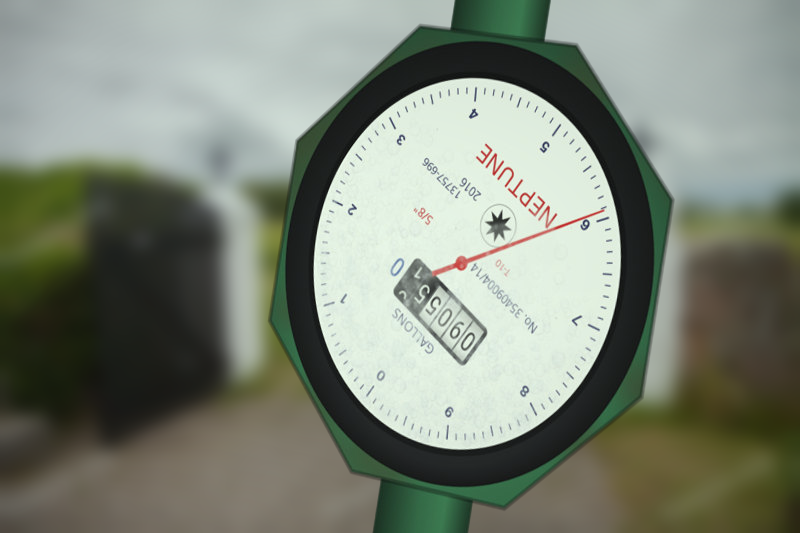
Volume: value=905505.9 unit=gal
